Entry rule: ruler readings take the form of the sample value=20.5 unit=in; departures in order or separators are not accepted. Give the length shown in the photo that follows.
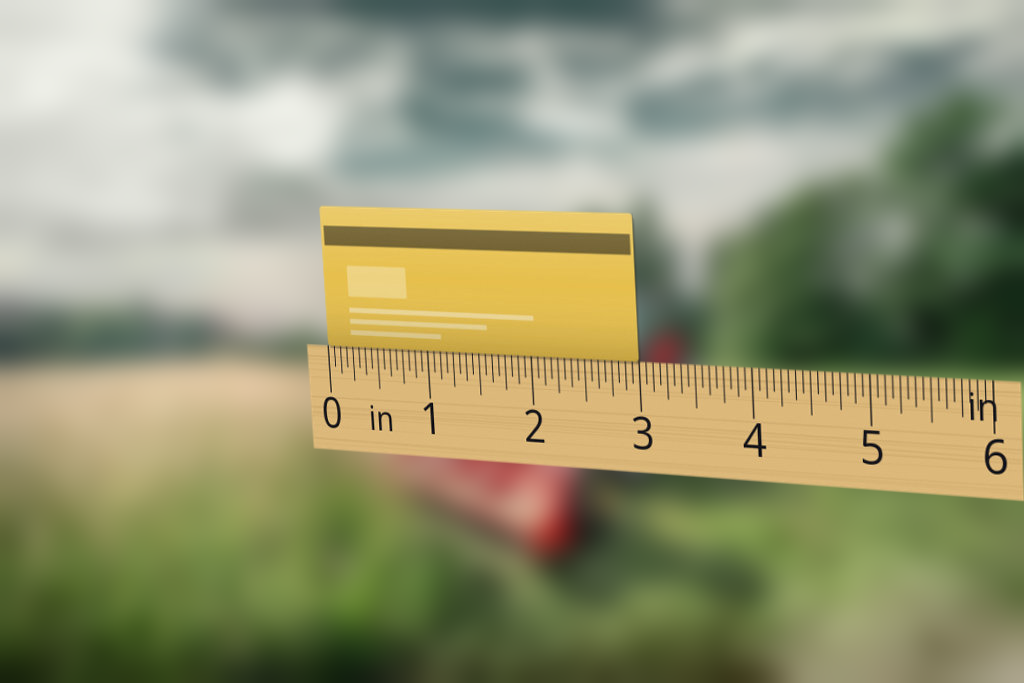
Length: value=3 unit=in
